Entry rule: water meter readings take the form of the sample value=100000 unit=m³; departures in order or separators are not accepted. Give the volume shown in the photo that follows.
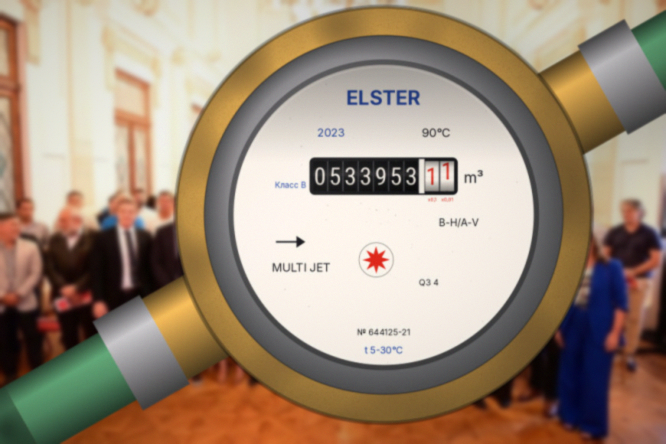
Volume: value=533953.11 unit=m³
